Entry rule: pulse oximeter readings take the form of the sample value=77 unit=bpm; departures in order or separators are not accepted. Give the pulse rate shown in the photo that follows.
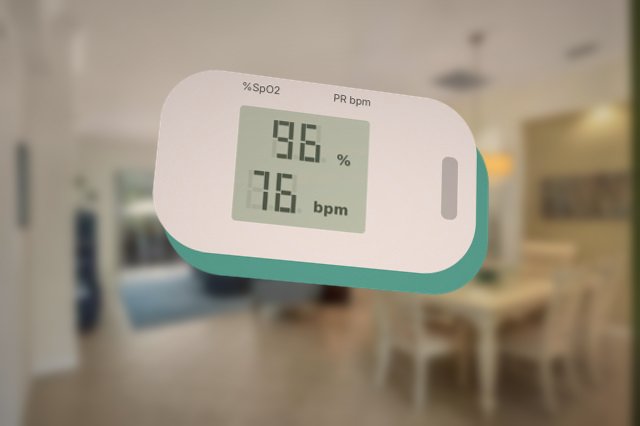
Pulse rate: value=76 unit=bpm
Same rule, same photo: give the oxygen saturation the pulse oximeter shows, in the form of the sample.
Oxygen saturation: value=96 unit=%
